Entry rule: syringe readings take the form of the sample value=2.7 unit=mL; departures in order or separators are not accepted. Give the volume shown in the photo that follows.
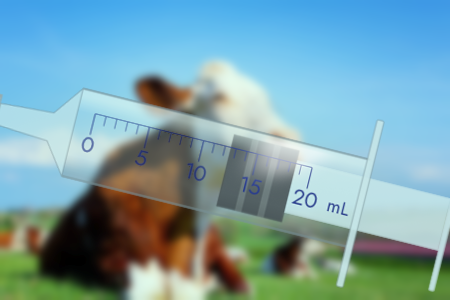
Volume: value=12.5 unit=mL
